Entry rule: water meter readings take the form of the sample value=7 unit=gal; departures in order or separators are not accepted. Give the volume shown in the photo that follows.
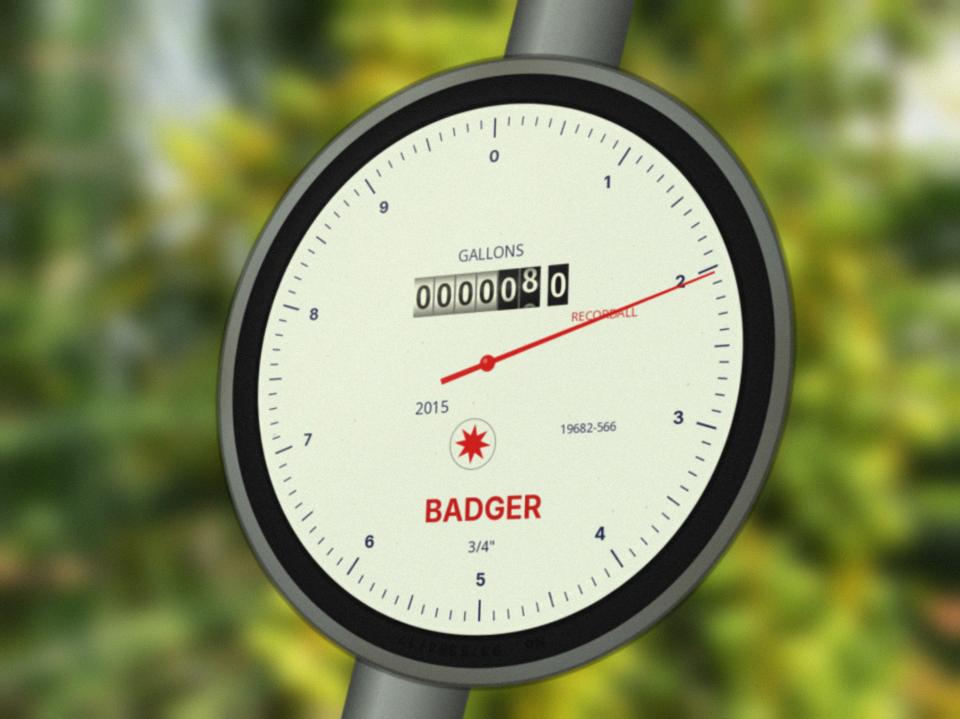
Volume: value=82.0 unit=gal
